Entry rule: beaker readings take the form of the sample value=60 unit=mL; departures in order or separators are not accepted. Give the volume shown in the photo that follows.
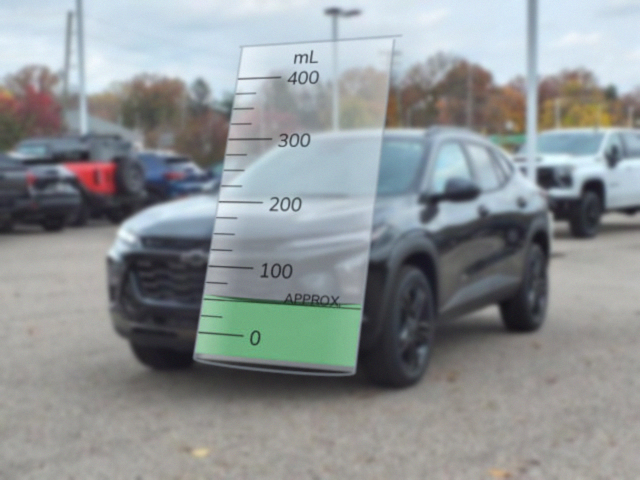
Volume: value=50 unit=mL
